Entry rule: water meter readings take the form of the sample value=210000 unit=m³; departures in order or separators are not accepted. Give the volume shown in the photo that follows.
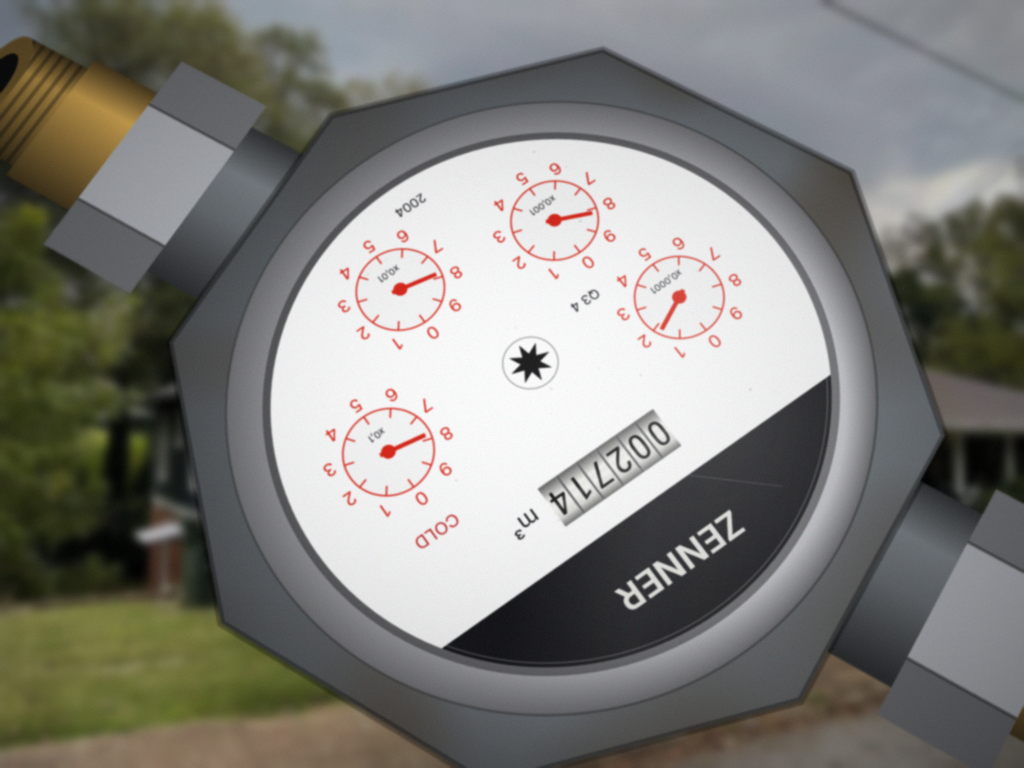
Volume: value=2714.7781 unit=m³
